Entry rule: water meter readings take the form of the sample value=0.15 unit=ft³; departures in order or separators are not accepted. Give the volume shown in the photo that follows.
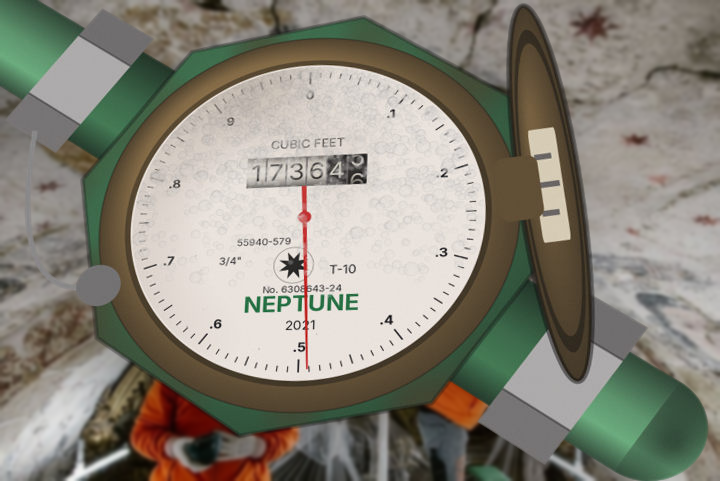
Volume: value=173645.49 unit=ft³
